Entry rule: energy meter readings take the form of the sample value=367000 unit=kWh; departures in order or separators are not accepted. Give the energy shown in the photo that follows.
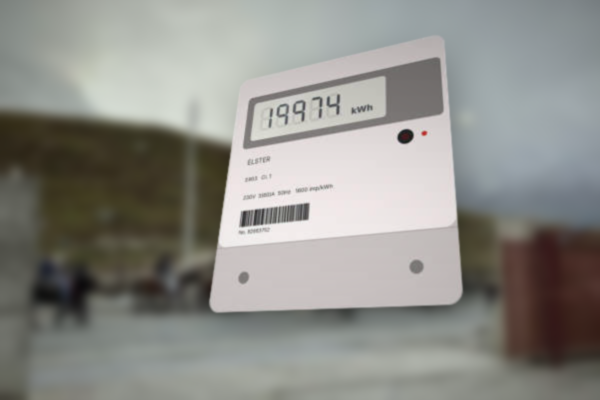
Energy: value=19974 unit=kWh
